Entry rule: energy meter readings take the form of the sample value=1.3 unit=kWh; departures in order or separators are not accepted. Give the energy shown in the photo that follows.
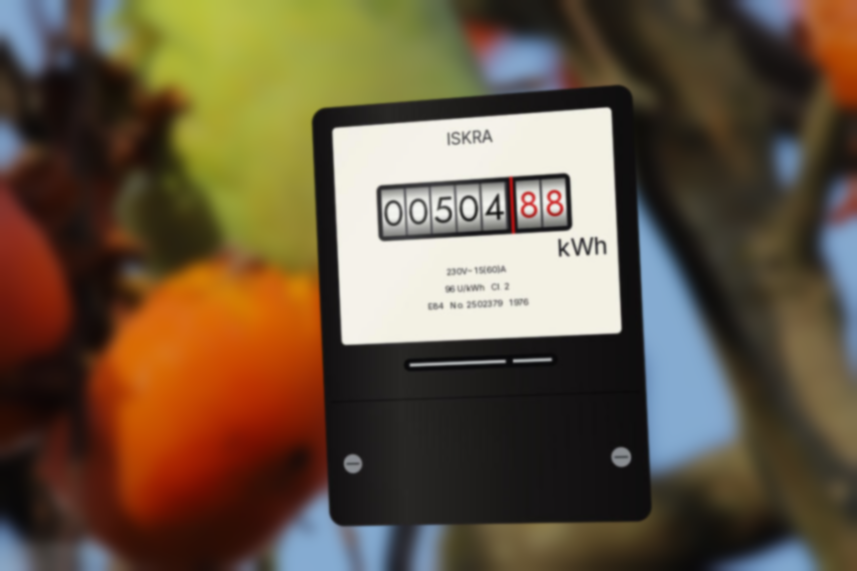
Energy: value=504.88 unit=kWh
